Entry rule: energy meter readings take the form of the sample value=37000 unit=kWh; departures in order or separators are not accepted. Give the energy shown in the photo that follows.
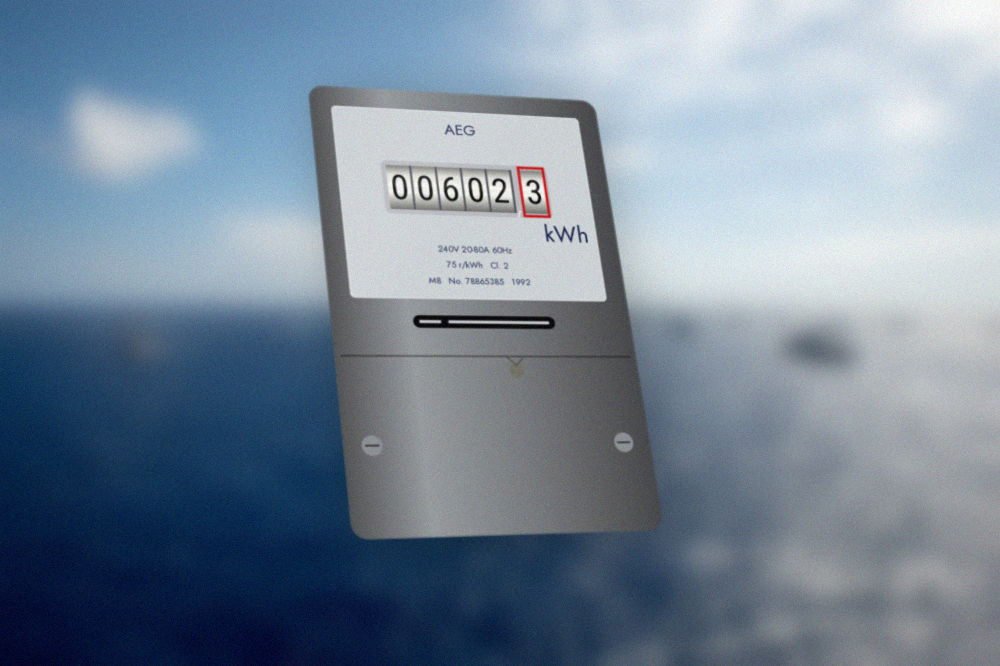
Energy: value=602.3 unit=kWh
